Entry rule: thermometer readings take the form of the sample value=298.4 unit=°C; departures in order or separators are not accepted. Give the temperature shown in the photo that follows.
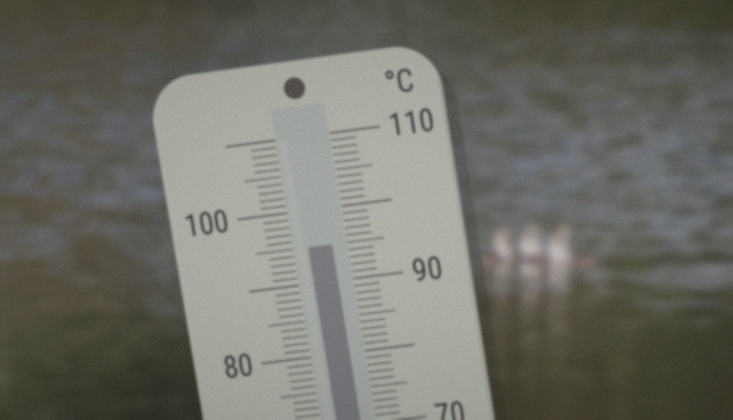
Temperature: value=95 unit=°C
